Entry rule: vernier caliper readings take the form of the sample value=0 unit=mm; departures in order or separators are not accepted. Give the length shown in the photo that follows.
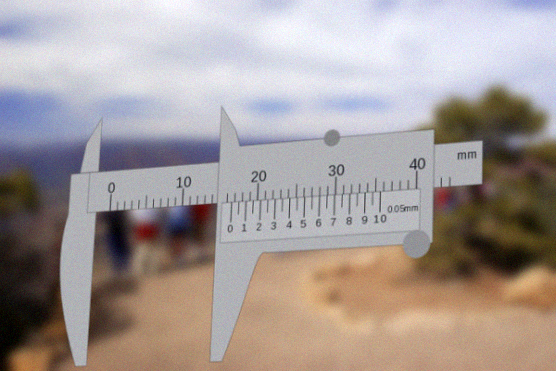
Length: value=16.6 unit=mm
